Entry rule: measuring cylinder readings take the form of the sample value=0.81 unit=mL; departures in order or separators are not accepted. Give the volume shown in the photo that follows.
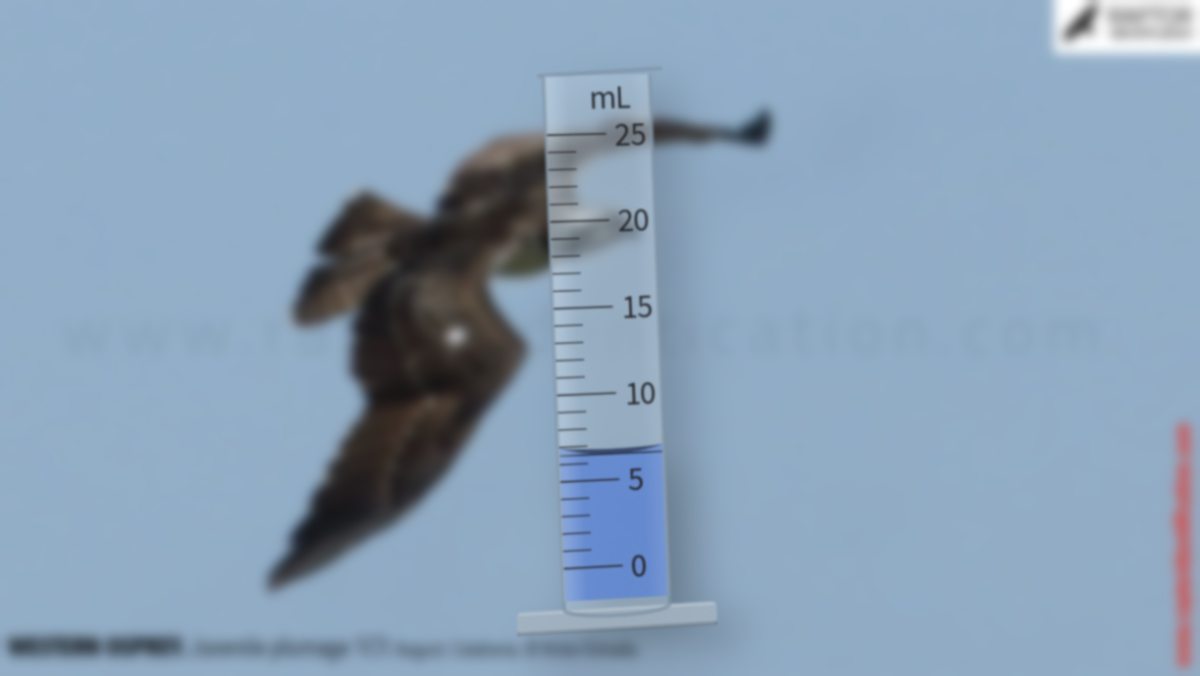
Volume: value=6.5 unit=mL
